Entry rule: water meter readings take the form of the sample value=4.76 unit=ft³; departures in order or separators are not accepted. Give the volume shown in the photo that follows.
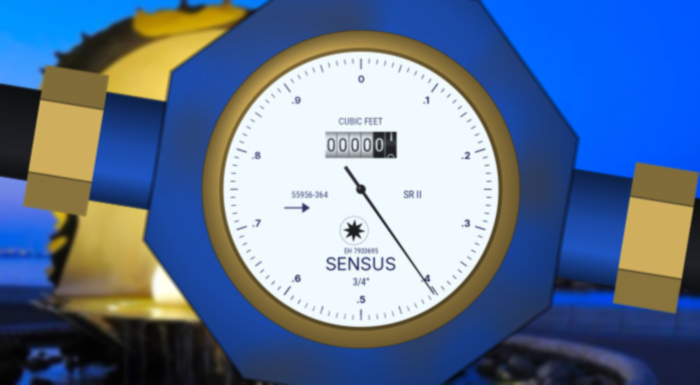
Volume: value=1.40 unit=ft³
